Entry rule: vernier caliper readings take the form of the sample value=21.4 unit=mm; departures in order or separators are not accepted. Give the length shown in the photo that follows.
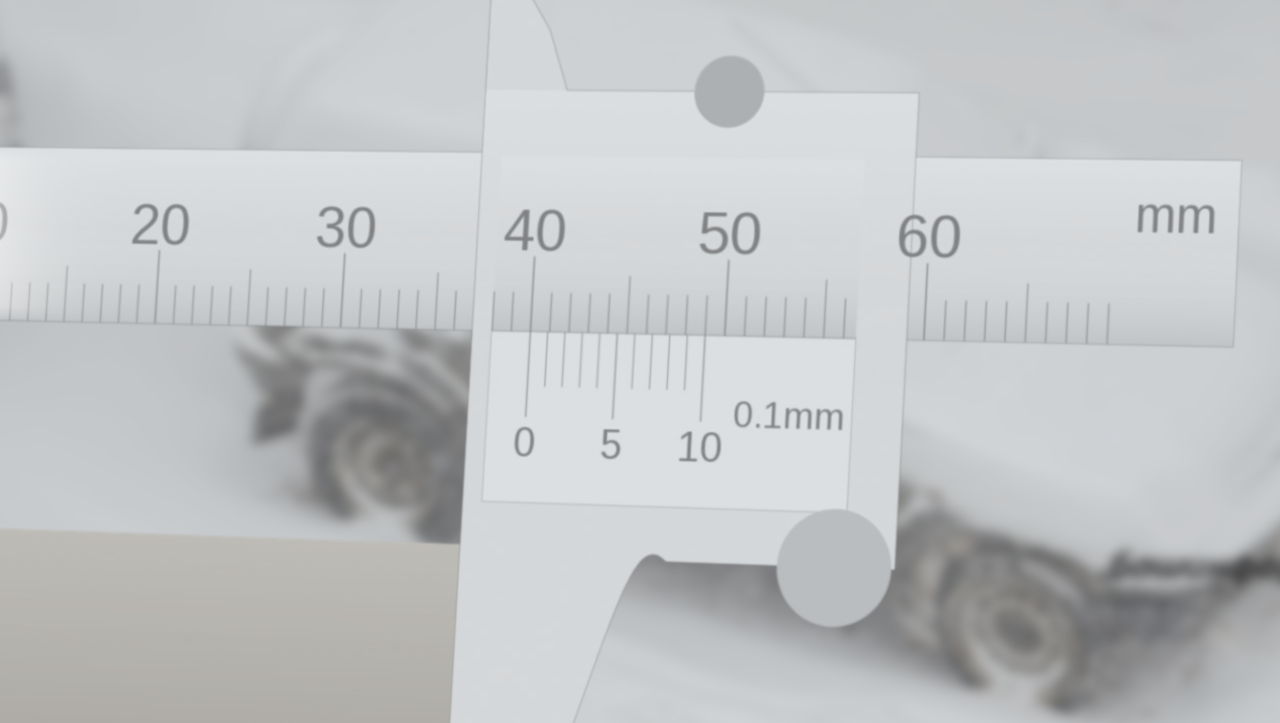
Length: value=40.0 unit=mm
